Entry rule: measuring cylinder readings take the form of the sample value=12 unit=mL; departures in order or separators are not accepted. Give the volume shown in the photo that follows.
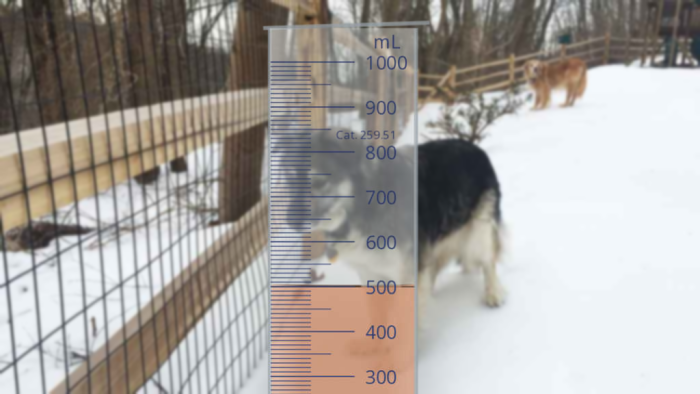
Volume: value=500 unit=mL
